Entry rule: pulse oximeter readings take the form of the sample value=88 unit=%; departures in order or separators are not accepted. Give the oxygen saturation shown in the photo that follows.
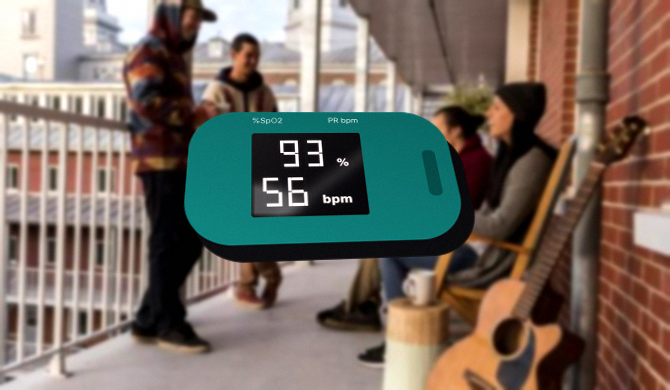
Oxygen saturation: value=93 unit=%
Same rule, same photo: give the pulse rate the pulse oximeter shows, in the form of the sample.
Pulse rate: value=56 unit=bpm
